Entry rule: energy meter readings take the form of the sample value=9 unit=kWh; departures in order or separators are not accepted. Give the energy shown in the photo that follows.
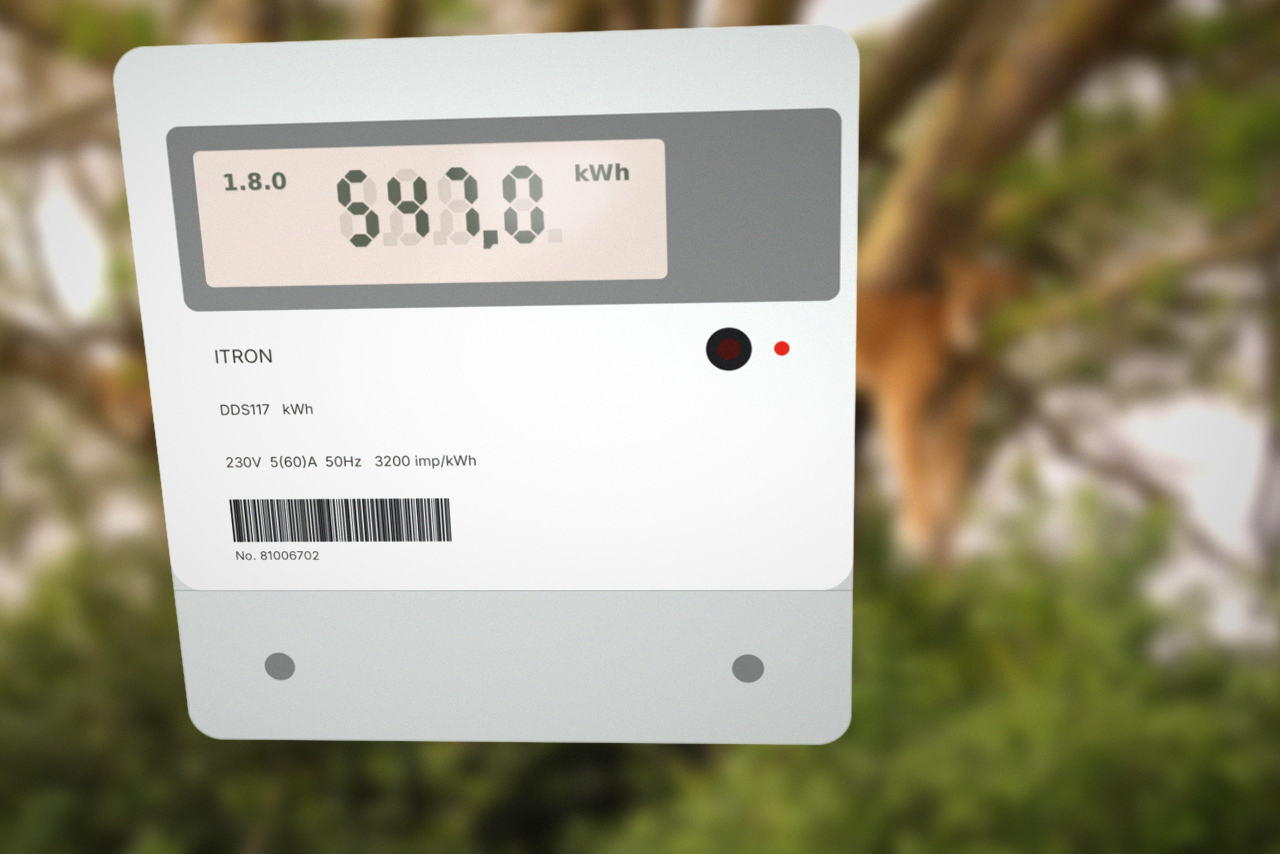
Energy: value=547.0 unit=kWh
